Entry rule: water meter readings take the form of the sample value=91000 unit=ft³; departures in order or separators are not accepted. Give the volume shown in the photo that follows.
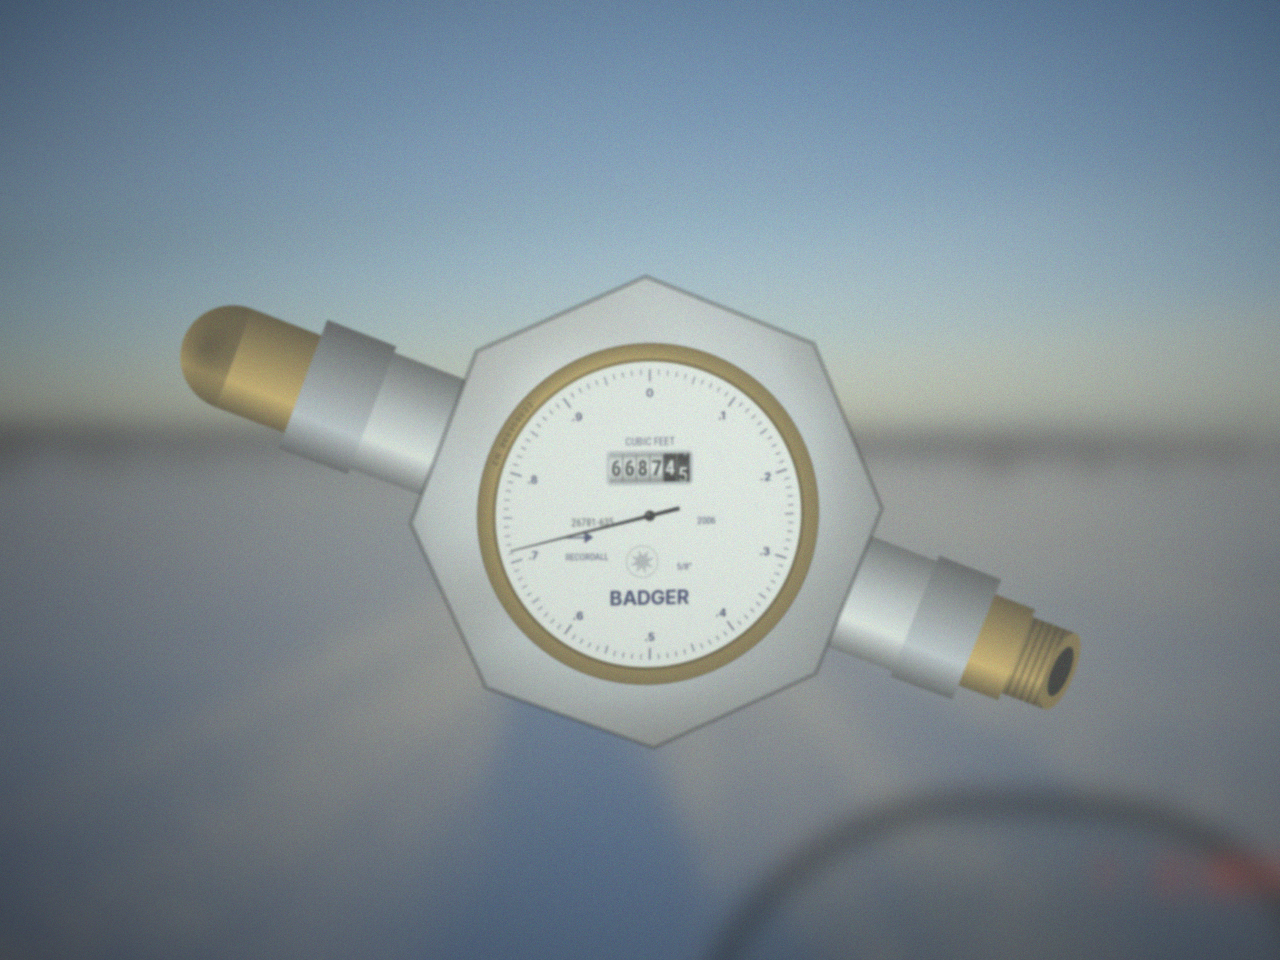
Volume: value=668744.71 unit=ft³
